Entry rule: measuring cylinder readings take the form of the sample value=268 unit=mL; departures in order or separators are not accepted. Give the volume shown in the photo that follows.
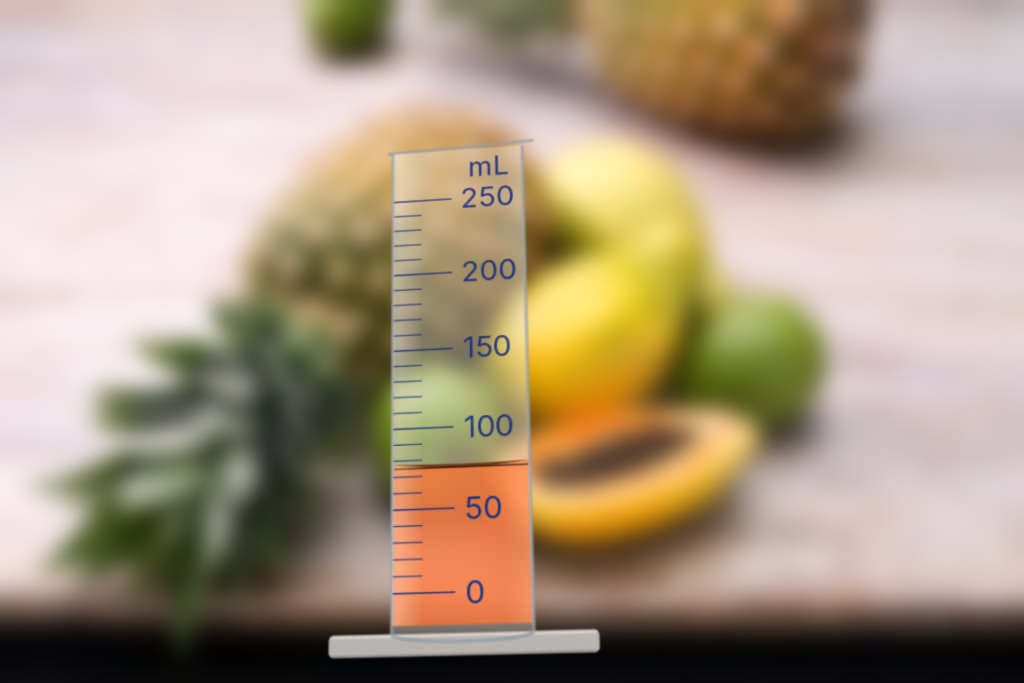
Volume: value=75 unit=mL
